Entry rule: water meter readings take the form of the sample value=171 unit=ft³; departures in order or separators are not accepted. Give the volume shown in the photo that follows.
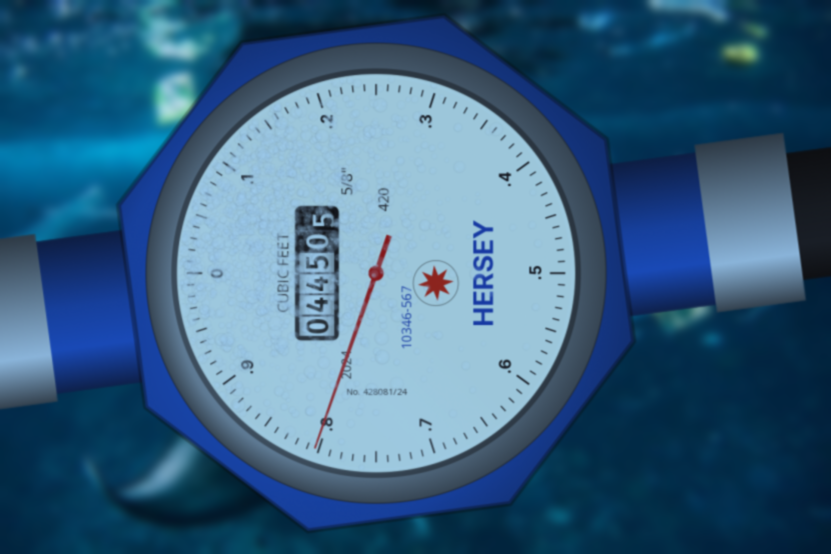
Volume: value=44504.80 unit=ft³
